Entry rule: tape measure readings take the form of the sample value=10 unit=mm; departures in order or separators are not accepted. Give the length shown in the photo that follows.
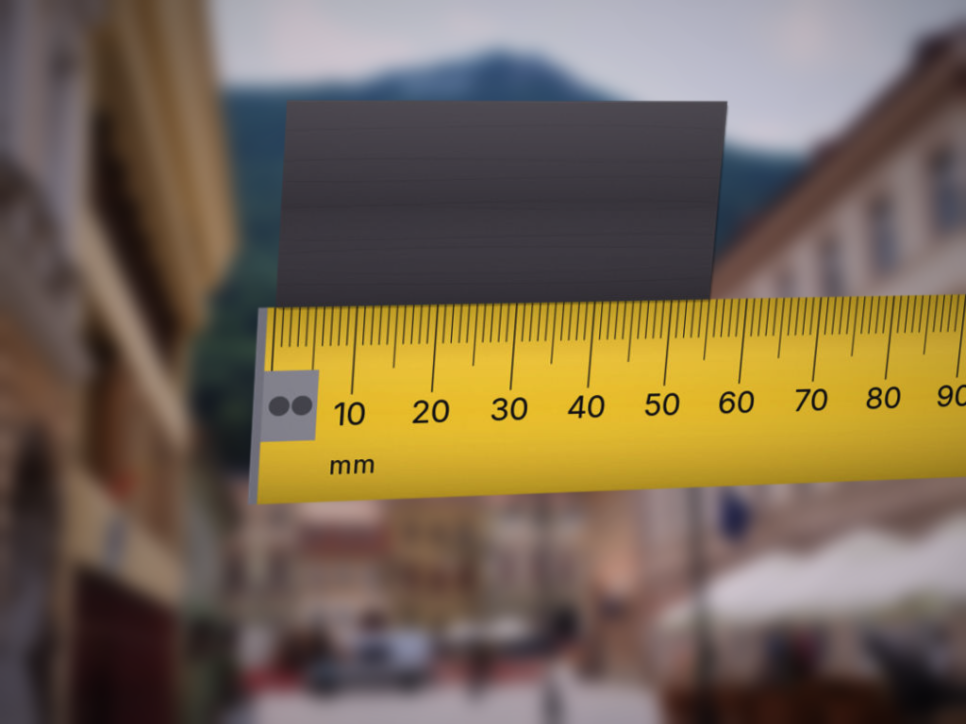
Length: value=55 unit=mm
